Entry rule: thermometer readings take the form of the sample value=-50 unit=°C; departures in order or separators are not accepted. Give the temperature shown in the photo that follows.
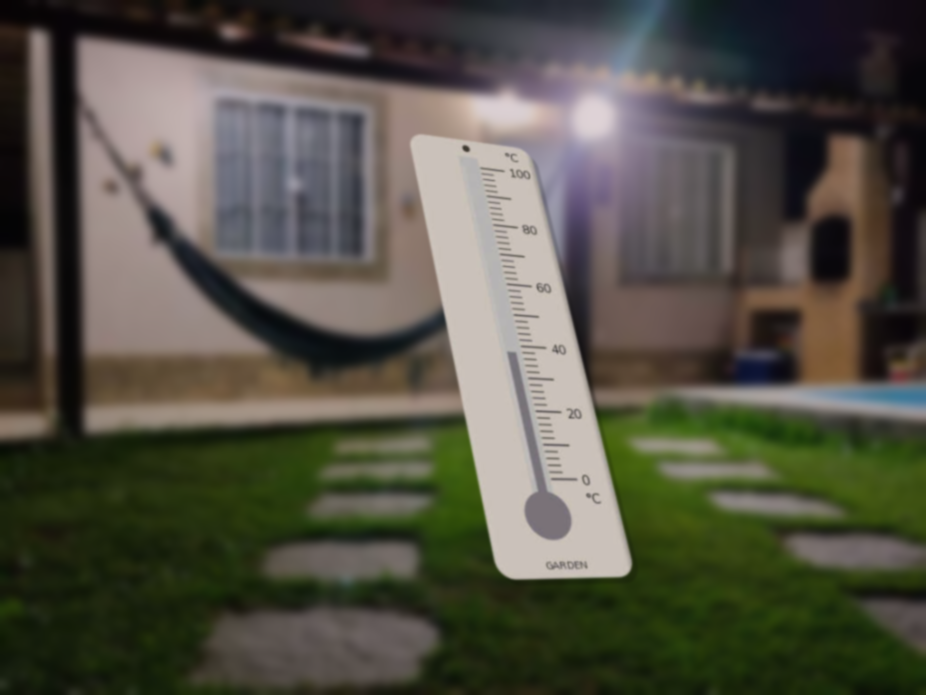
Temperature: value=38 unit=°C
